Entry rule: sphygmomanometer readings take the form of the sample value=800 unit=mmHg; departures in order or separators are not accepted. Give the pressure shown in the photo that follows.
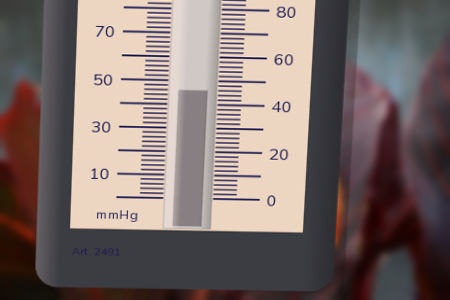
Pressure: value=46 unit=mmHg
